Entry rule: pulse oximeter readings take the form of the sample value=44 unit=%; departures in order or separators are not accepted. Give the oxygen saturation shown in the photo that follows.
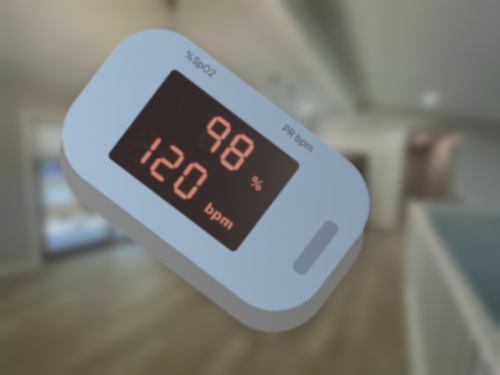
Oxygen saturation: value=98 unit=%
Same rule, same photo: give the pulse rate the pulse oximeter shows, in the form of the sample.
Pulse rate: value=120 unit=bpm
